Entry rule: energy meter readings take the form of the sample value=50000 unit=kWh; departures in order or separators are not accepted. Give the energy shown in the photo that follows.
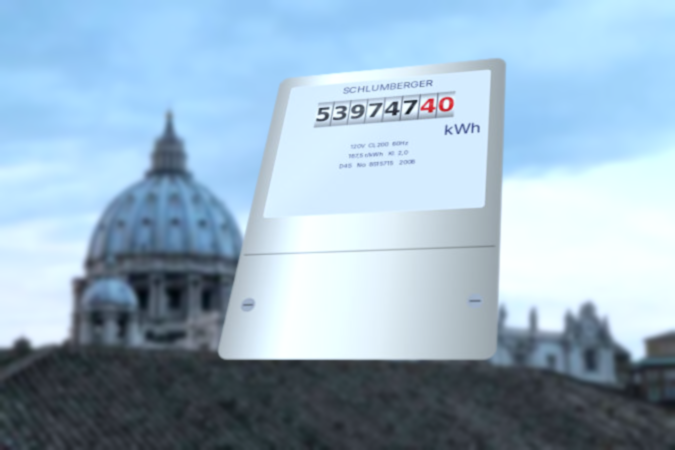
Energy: value=539747.40 unit=kWh
